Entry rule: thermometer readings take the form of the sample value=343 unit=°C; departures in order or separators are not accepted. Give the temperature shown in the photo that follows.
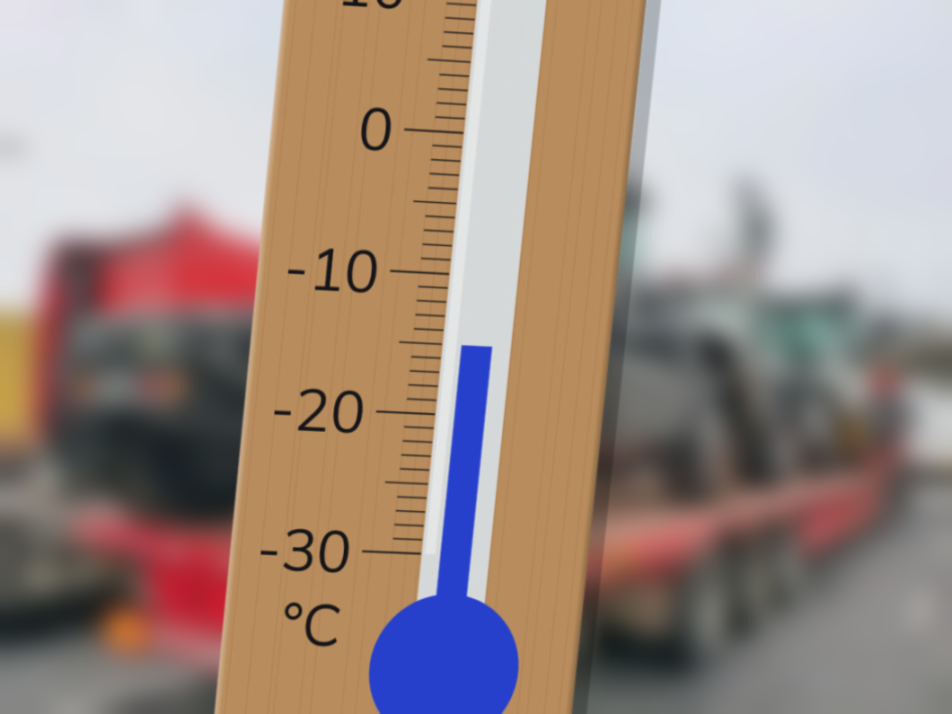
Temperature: value=-15 unit=°C
